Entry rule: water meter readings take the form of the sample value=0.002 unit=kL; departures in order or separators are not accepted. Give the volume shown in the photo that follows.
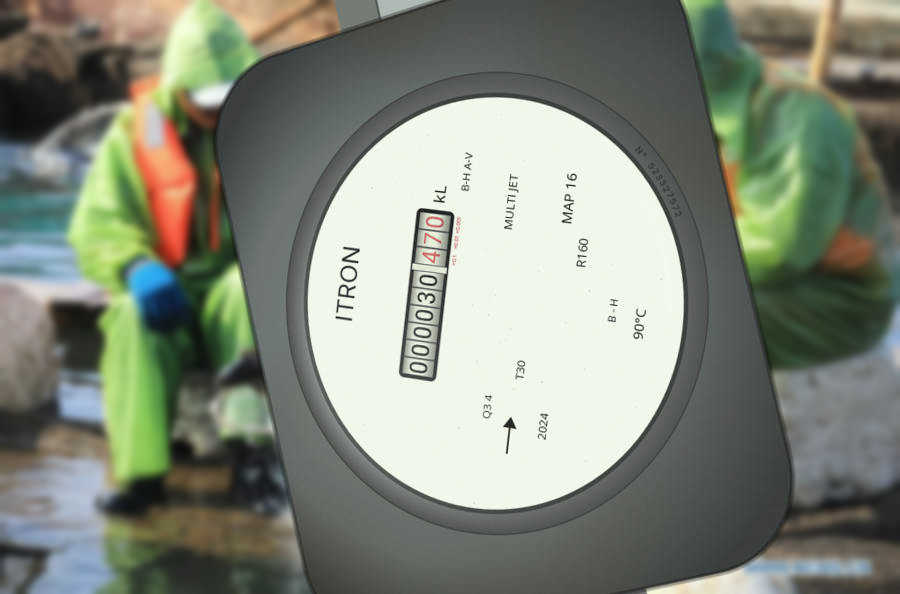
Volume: value=30.470 unit=kL
